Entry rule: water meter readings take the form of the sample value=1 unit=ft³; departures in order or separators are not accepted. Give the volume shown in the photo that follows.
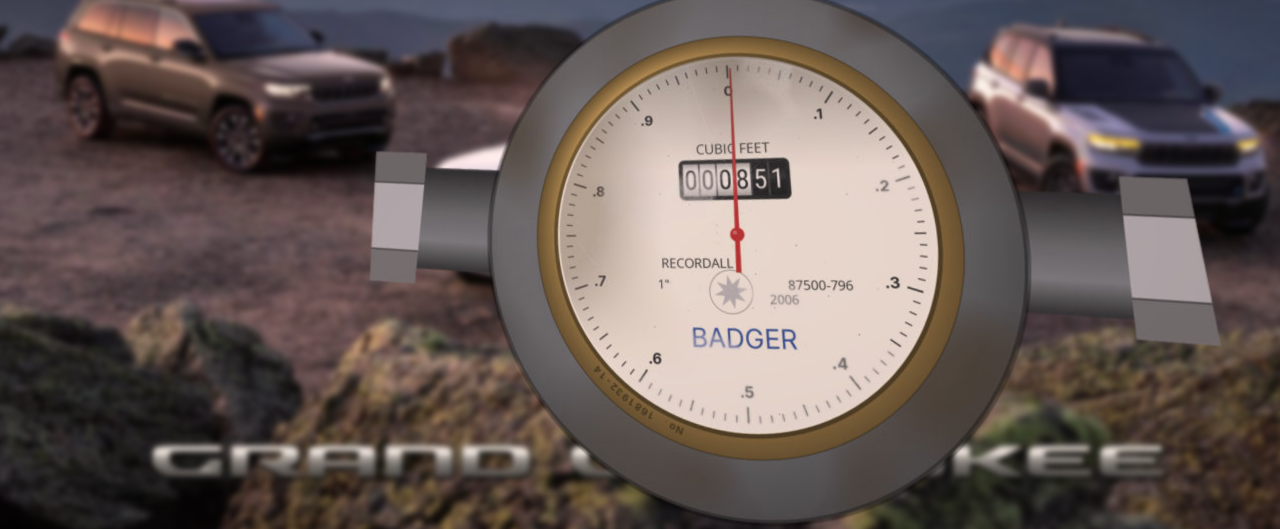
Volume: value=851.00 unit=ft³
